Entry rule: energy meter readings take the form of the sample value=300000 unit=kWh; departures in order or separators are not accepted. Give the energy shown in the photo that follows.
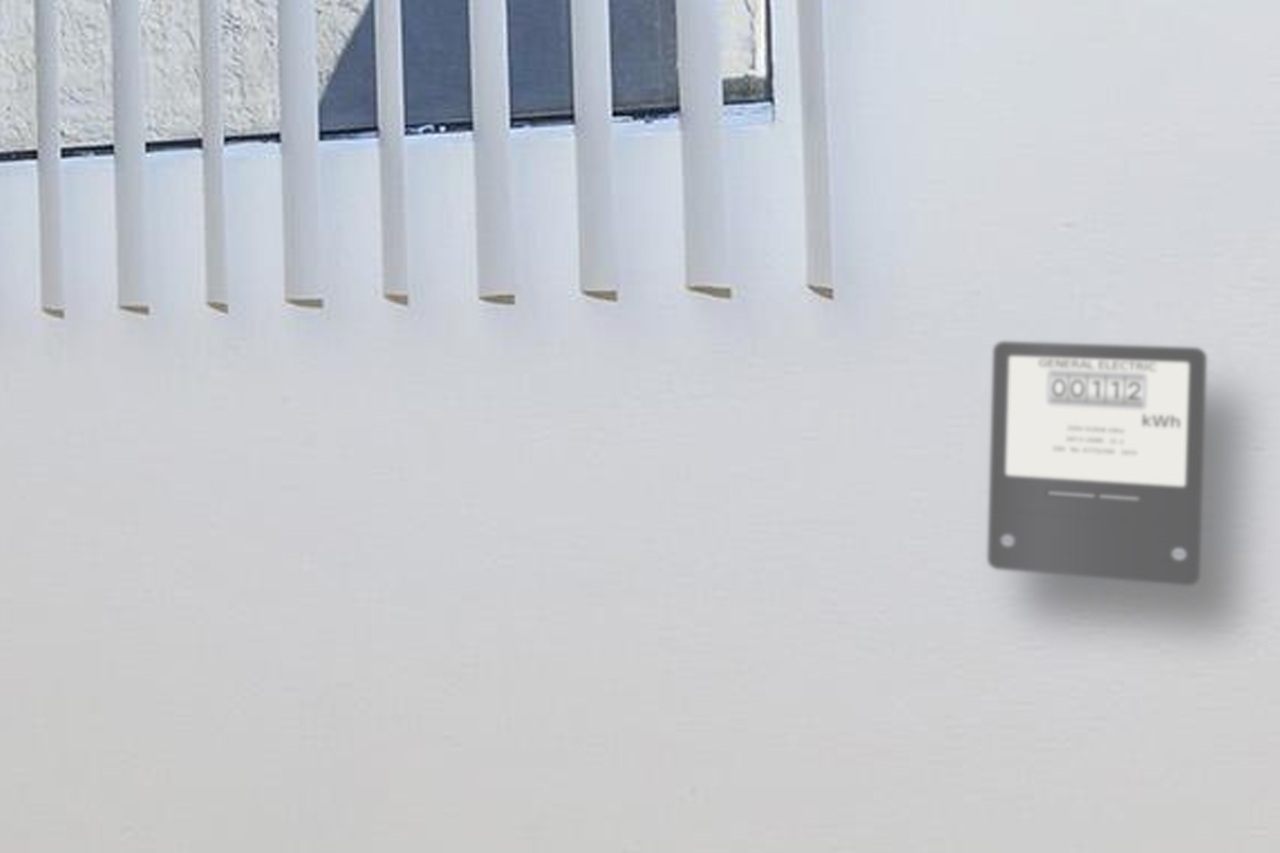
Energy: value=112 unit=kWh
